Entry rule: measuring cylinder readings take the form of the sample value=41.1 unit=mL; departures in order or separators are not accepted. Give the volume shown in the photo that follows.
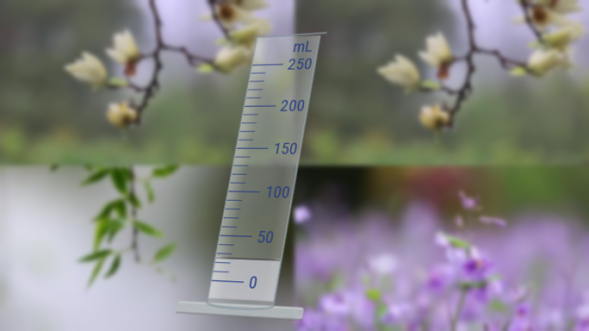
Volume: value=25 unit=mL
